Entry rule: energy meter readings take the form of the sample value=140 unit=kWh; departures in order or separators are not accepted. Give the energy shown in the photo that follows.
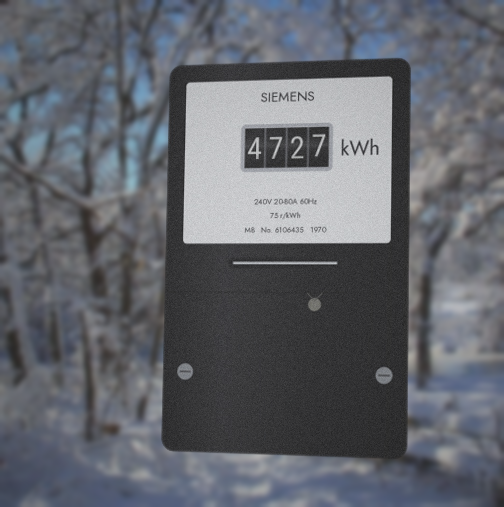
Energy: value=4727 unit=kWh
